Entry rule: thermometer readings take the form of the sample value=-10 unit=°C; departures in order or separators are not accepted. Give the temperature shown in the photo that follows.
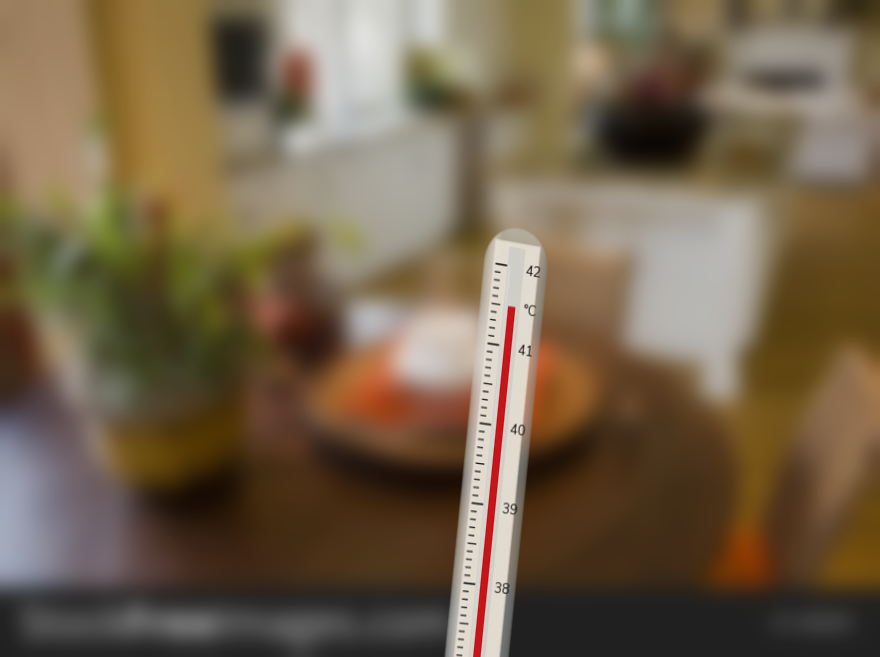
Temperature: value=41.5 unit=°C
